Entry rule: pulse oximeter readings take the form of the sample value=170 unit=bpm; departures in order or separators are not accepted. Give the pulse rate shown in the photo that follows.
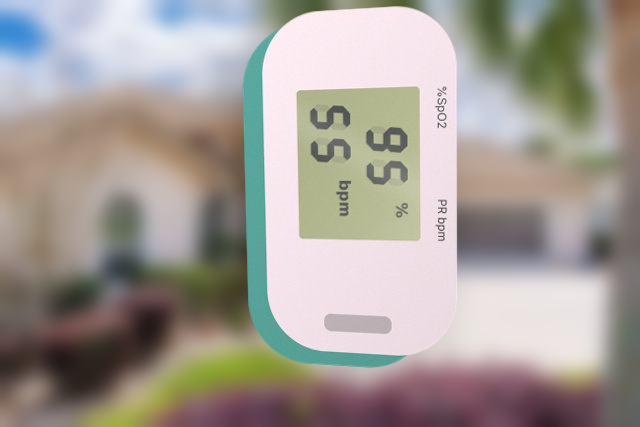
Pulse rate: value=55 unit=bpm
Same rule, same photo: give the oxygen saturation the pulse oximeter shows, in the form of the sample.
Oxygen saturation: value=95 unit=%
